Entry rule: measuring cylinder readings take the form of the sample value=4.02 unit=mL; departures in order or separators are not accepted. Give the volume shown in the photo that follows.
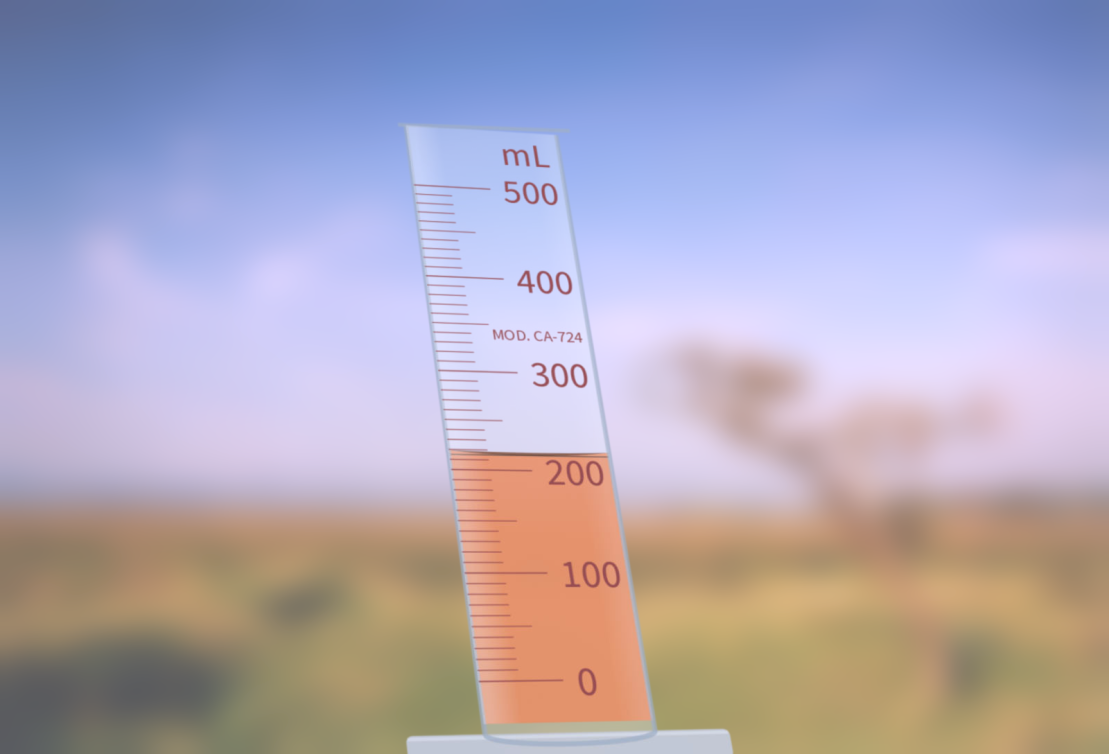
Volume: value=215 unit=mL
